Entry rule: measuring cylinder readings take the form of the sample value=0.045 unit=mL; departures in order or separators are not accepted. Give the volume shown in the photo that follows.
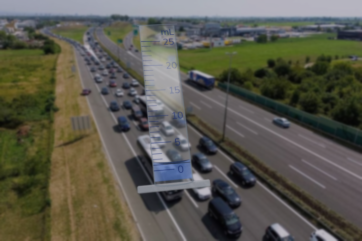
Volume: value=1 unit=mL
